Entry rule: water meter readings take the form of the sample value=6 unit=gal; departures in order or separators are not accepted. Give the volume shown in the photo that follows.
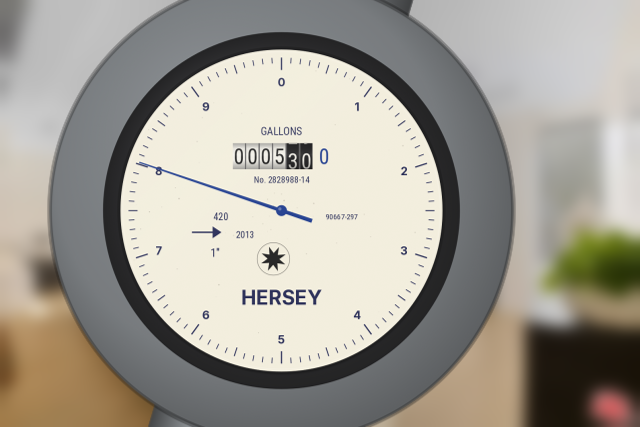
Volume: value=5298.0 unit=gal
